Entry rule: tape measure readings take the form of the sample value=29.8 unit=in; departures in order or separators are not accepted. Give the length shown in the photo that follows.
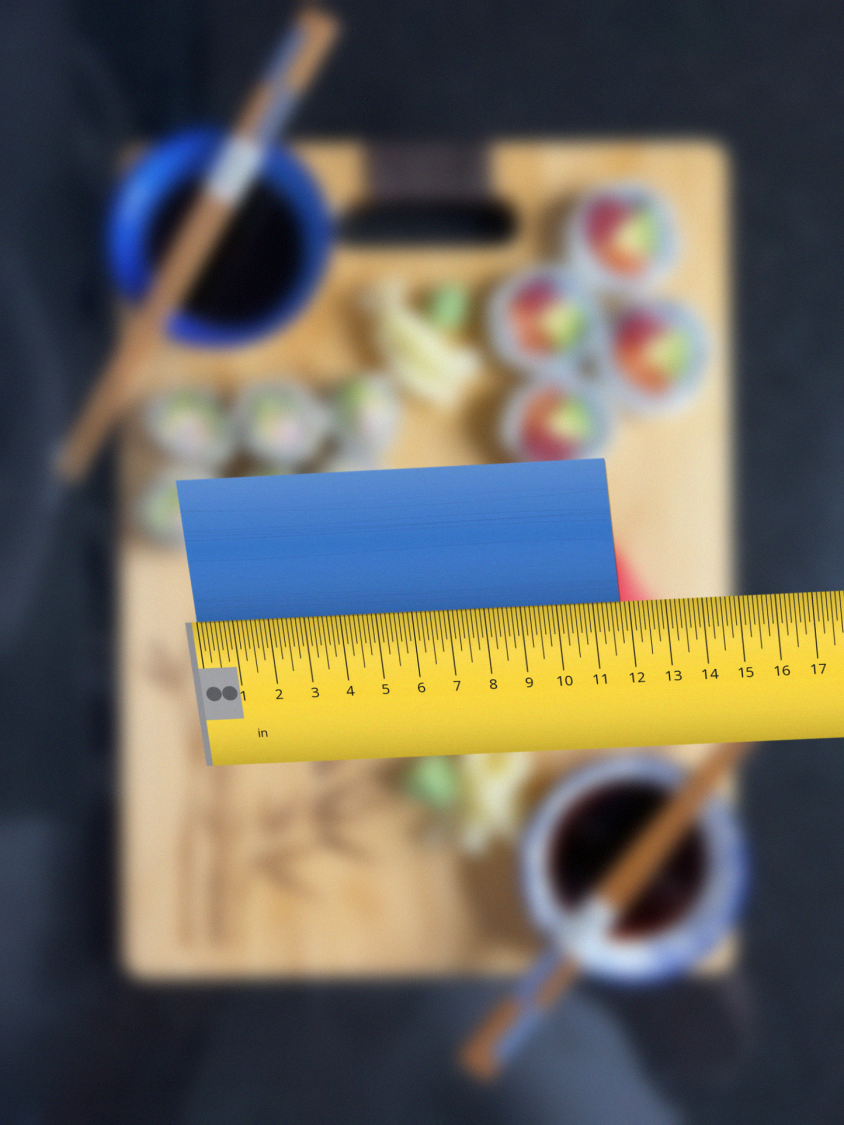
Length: value=11.75 unit=in
